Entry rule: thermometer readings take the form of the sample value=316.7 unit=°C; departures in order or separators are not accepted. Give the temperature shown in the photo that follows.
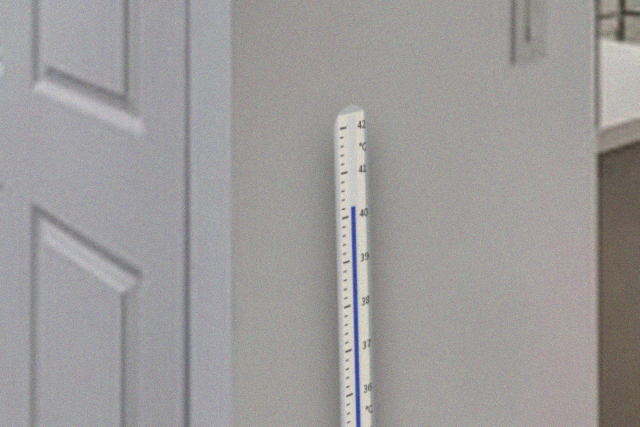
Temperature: value=40.2 unit=°C
